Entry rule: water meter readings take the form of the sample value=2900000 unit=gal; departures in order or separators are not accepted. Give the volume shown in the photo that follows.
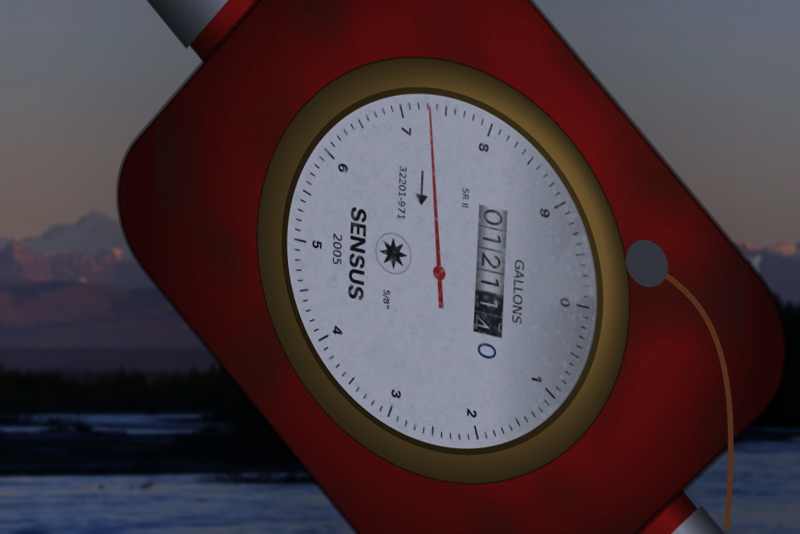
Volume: value=121137.3 unit=gal
